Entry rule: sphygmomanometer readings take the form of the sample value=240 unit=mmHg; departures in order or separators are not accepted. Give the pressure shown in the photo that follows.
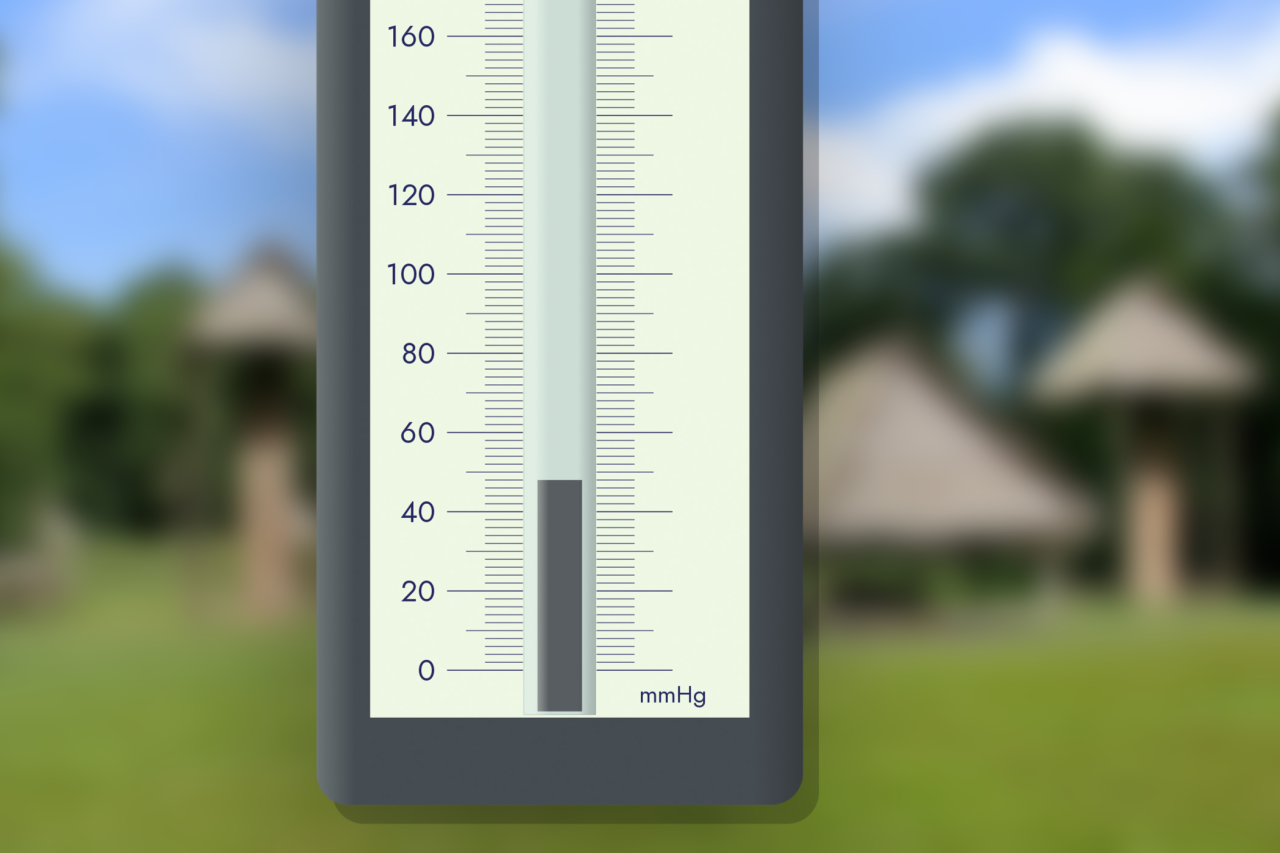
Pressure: value=48 unit=mmHg
